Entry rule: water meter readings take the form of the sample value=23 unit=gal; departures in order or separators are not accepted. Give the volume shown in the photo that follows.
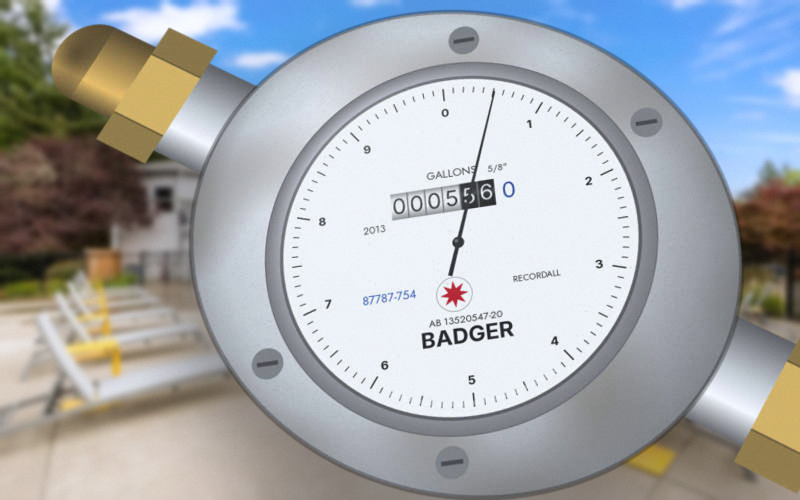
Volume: value=5560.5 unit=gal
